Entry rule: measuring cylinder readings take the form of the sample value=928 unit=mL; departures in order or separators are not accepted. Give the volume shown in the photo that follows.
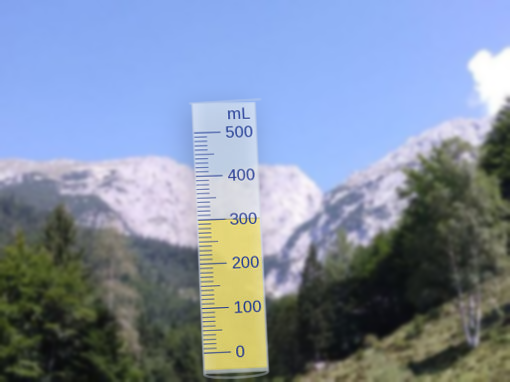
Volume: value=300 unit=mL
